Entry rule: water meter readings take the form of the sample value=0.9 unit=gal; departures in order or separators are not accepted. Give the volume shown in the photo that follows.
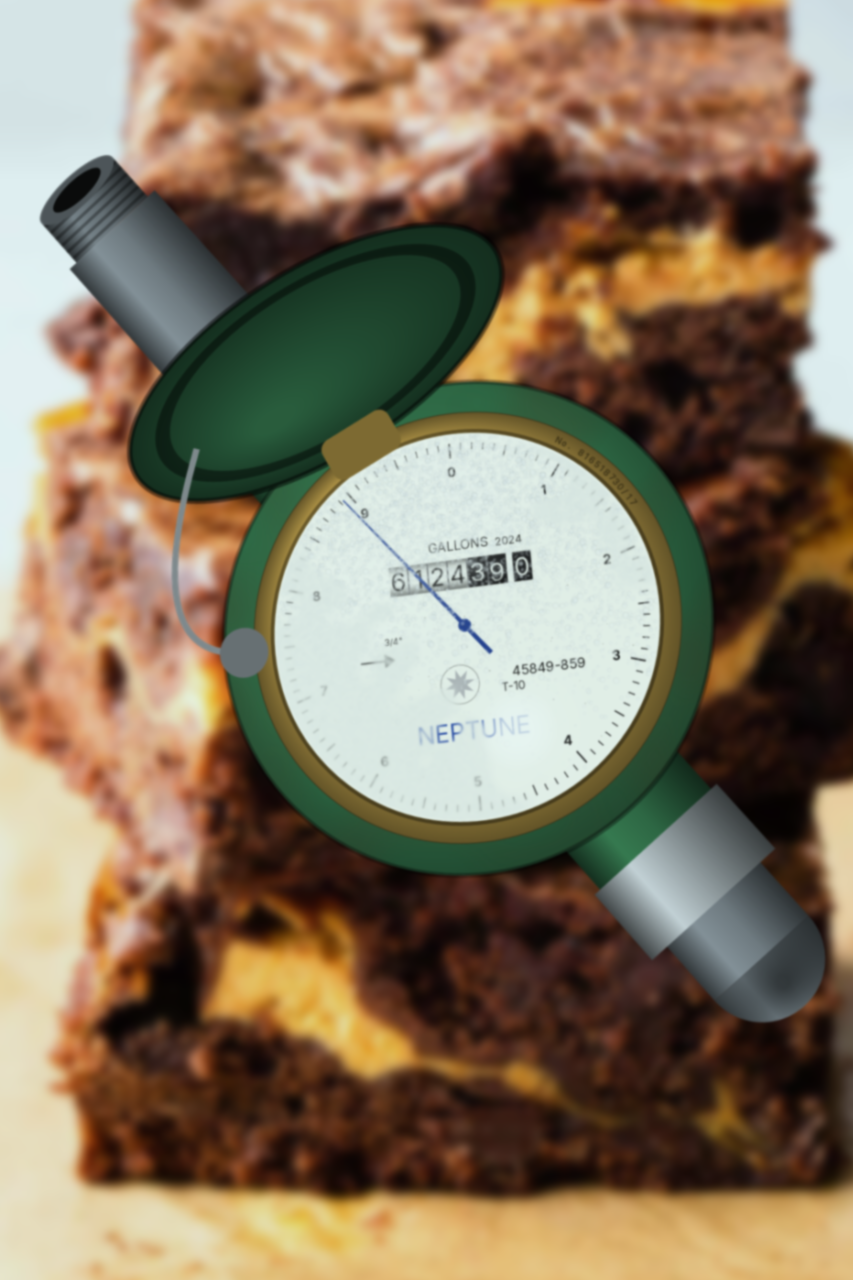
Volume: value=6124388.9 unit=gal
